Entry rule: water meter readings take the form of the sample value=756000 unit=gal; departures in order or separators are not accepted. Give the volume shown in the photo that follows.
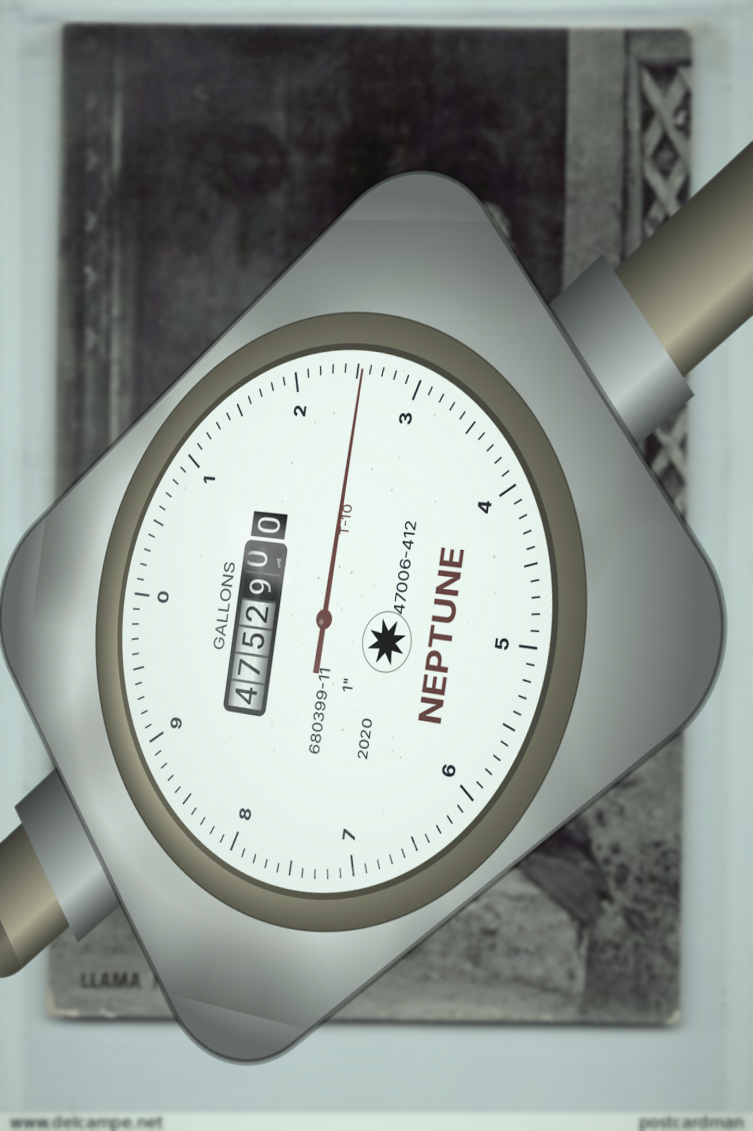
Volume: value=4752902.5 unit=gal
